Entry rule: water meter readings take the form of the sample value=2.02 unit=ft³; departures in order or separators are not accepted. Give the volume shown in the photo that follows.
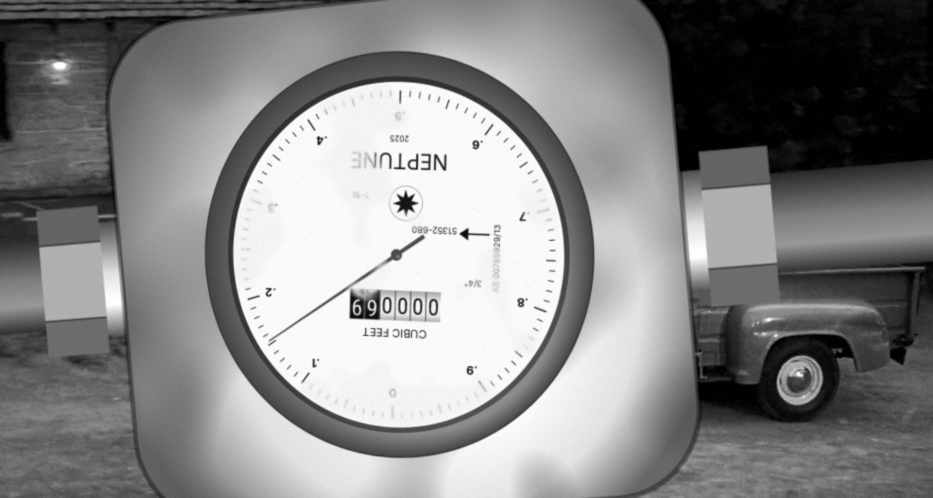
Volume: value=69.15 unit=ft³
